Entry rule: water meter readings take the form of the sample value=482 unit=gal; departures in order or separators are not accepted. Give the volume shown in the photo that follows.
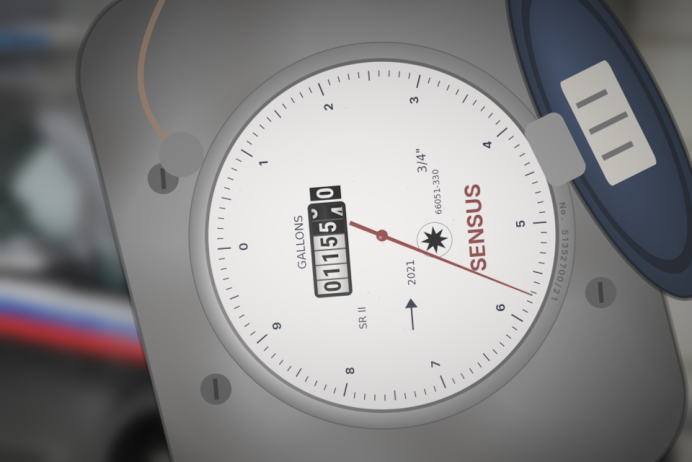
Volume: value=115535.7 unit=gal
